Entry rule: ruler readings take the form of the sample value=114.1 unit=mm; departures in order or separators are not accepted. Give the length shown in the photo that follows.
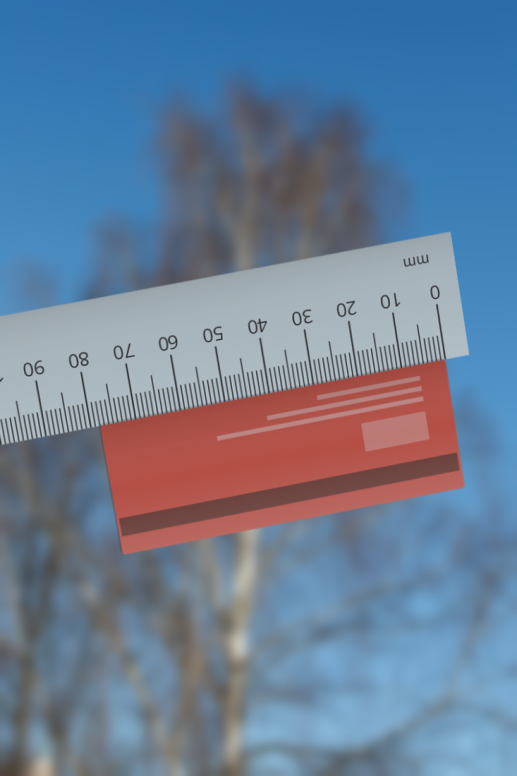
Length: value=78 unit=mm
